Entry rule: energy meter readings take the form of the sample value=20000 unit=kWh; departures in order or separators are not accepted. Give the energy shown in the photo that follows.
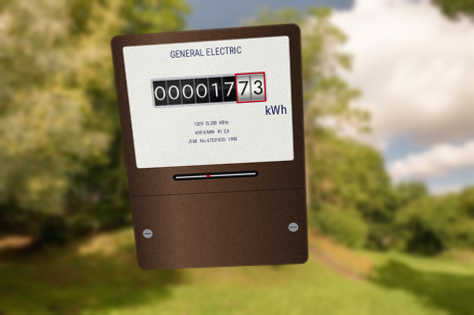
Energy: value=17.73 unit=kWh
